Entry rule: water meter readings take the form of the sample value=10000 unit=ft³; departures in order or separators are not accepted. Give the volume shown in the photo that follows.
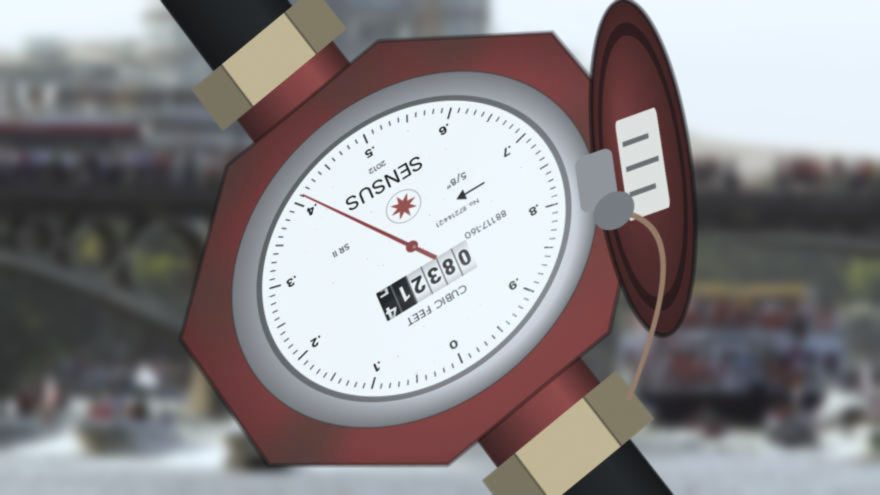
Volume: value=83214.41 unit=ft³
